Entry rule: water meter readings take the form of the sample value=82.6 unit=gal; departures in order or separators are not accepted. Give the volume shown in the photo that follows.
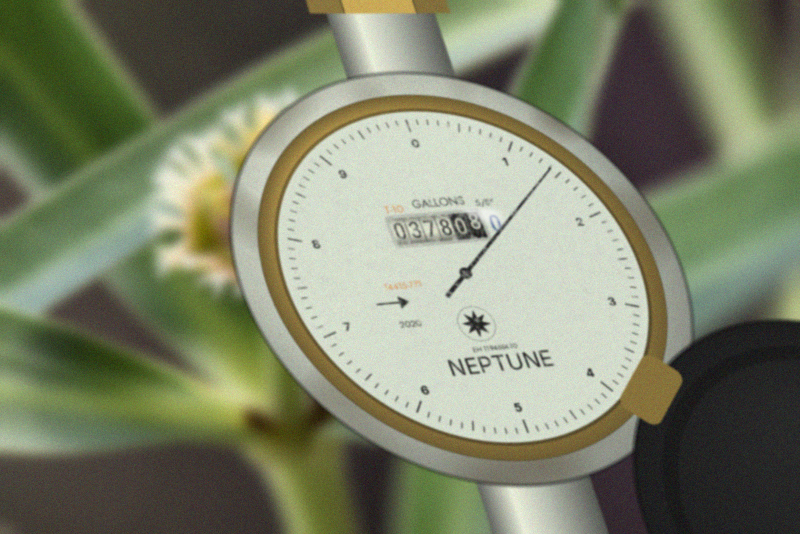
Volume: value=378081.4 unit=gal
